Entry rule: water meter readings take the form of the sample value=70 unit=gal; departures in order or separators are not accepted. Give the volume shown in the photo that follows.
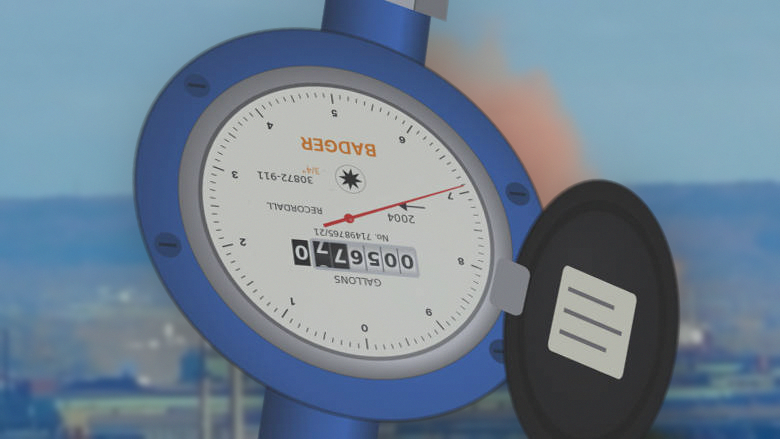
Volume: value=56766.9 unit=gal
